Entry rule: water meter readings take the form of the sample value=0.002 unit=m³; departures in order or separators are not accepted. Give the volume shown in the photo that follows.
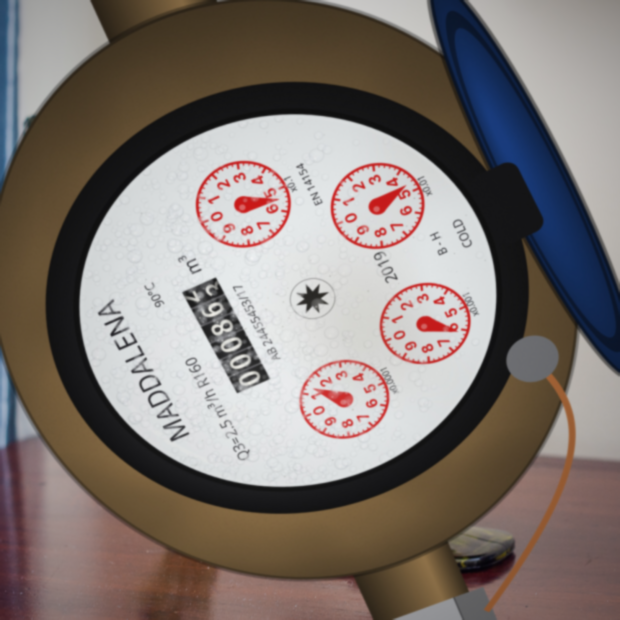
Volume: value=862.5461 unit=m³
